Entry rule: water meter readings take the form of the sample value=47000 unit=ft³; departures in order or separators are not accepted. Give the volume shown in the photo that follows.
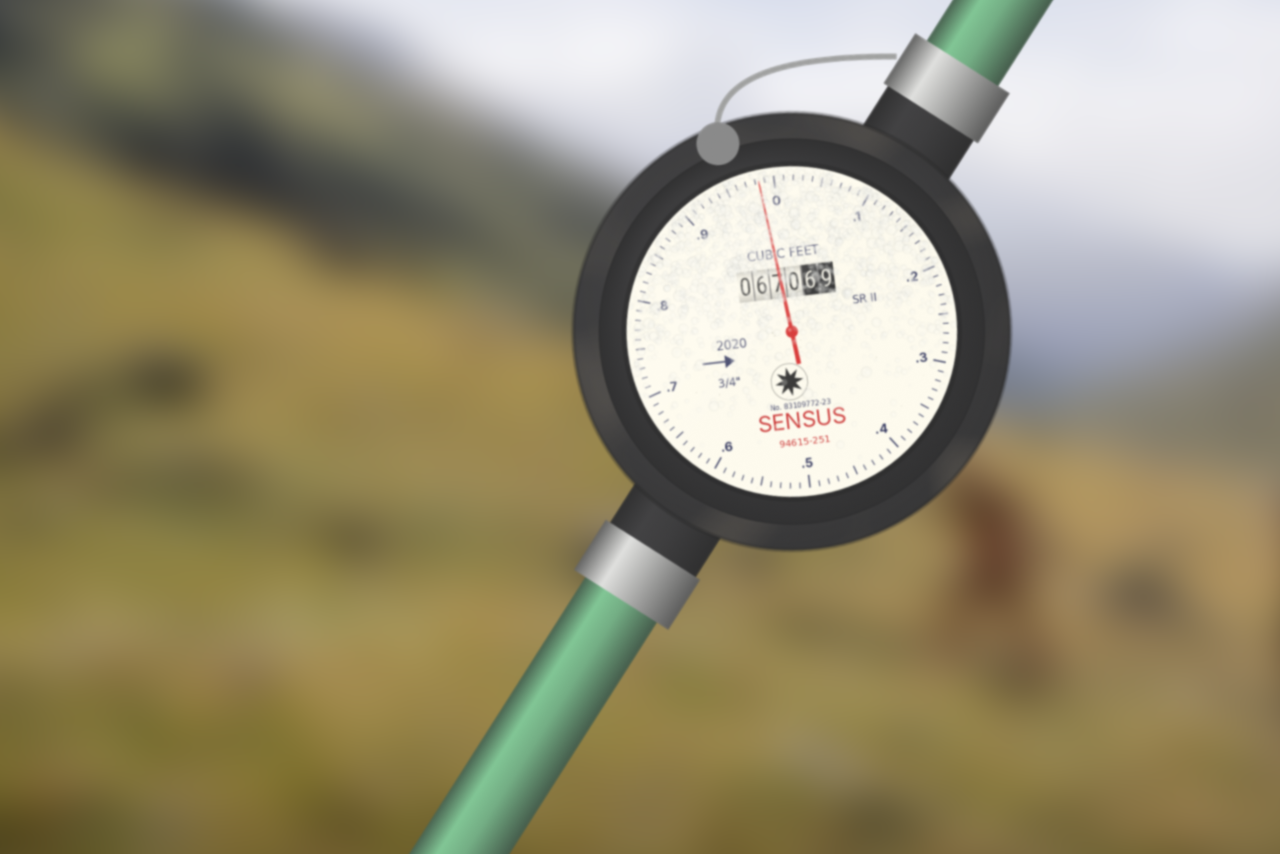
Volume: value=67068.98 unit=ft³
